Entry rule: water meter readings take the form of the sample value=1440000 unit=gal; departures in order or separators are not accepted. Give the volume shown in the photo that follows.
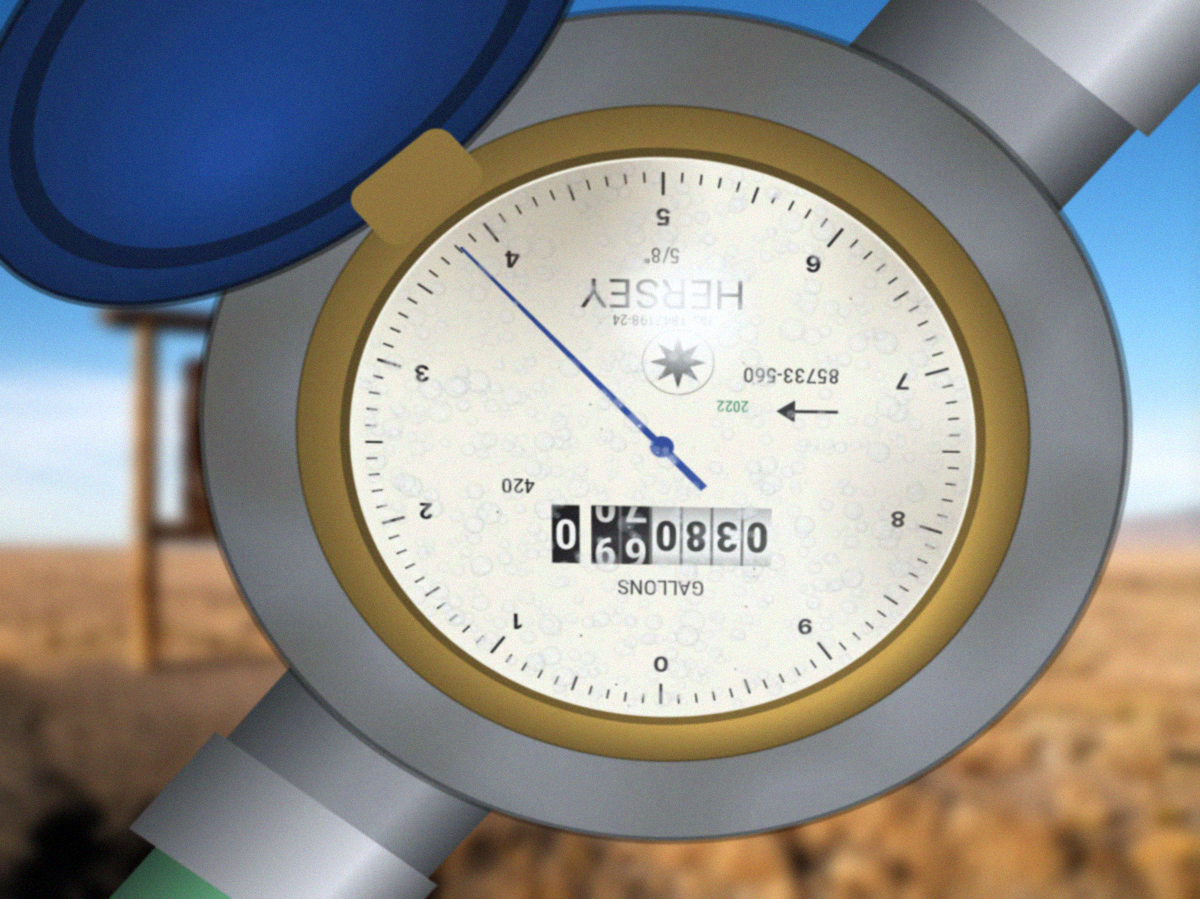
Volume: value=380693.8 unit=gal
